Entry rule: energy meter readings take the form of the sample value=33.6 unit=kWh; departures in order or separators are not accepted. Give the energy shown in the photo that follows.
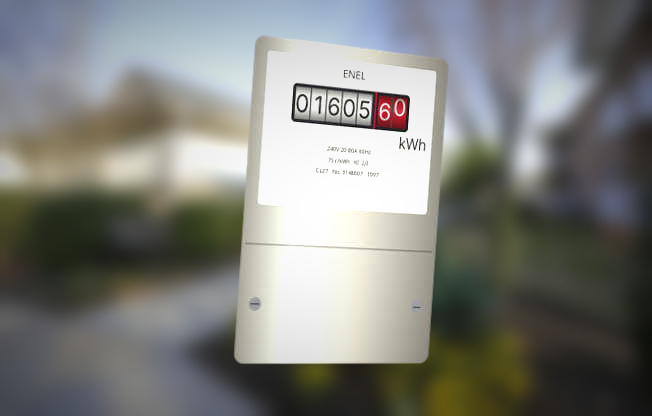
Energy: value=1605.60 unit=kWh
